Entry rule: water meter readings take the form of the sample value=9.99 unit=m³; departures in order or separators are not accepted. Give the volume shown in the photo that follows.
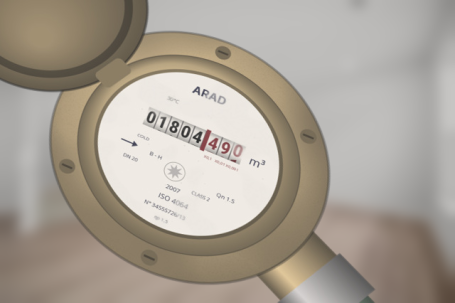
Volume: value=1804.490 unit=m³
